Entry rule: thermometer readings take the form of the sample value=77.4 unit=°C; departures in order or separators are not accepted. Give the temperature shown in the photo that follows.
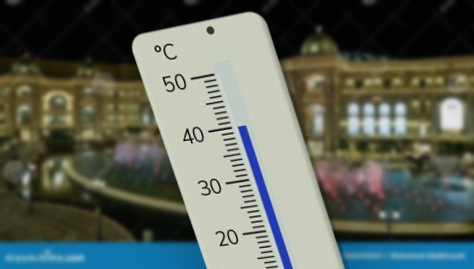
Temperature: value=40 unit=°C
